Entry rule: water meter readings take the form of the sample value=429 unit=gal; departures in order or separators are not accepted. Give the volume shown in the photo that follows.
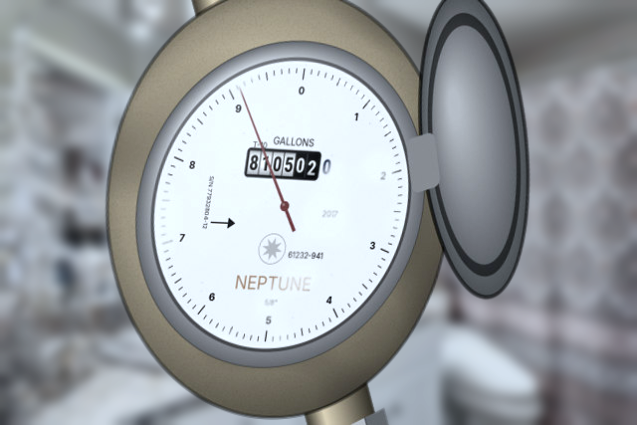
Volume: value=8105019.1 unit=gal
